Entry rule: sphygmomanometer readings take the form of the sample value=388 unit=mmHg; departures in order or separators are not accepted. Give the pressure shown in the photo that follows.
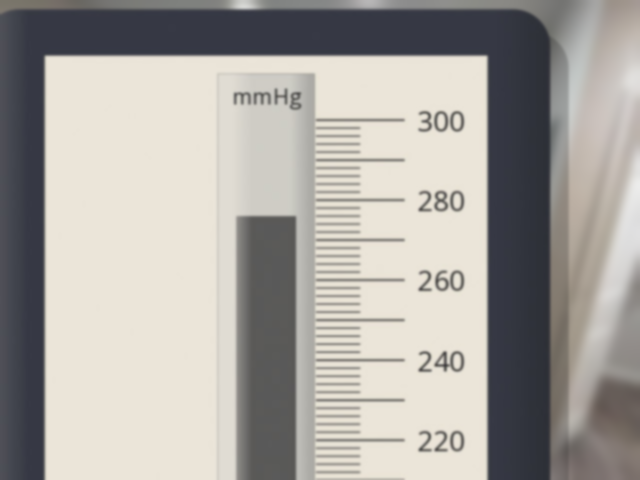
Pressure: value=276 unit=mmHg
